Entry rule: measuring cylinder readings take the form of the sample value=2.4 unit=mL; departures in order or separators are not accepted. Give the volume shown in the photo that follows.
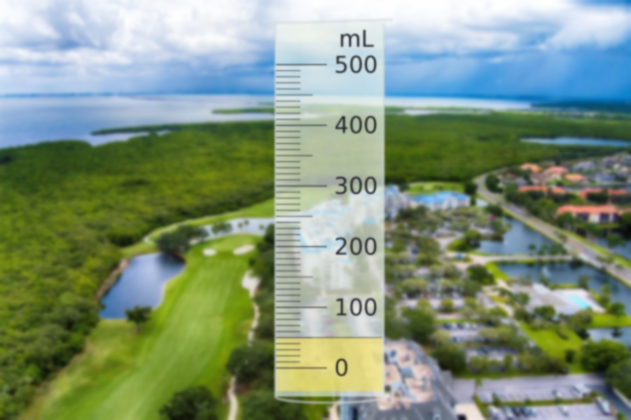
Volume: value=50 unit=mL
